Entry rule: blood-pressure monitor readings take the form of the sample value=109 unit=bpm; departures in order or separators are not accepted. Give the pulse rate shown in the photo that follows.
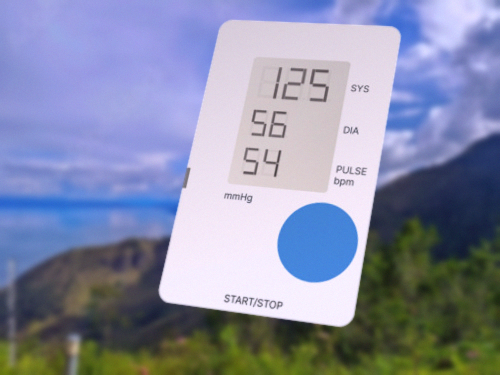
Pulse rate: value=54 unit=bpm
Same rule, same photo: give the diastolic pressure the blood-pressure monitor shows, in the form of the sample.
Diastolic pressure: value=56 unit=mmHg
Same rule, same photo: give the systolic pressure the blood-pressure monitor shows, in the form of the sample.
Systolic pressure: value=125 unit=mmHg
